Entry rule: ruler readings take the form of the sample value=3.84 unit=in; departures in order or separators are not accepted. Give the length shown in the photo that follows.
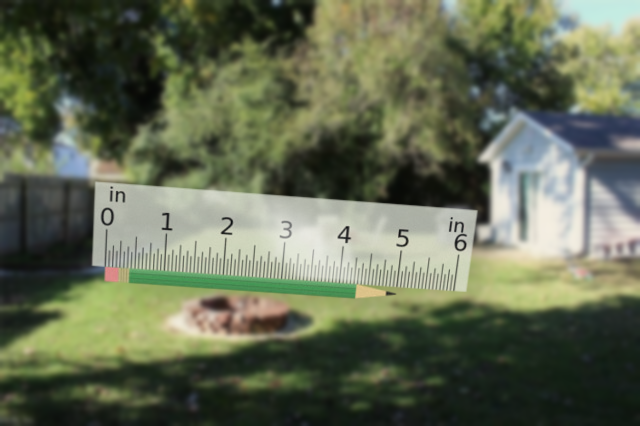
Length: value=5 unit=in
